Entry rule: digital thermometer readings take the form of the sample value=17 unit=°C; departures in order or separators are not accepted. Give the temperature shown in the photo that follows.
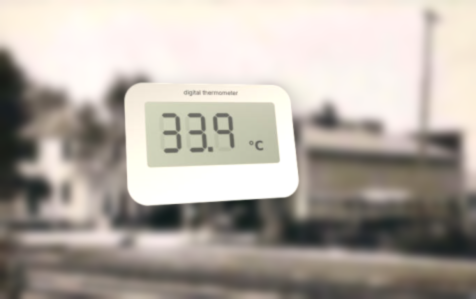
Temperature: value=33.9 unit=°C
